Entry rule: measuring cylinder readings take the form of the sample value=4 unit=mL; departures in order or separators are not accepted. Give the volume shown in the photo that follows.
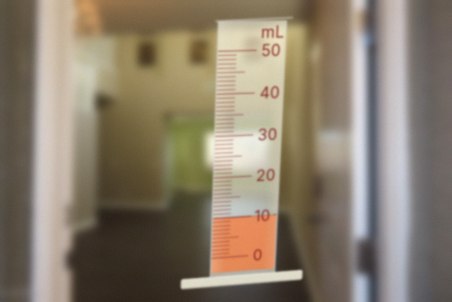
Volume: value=10 unit=mL
